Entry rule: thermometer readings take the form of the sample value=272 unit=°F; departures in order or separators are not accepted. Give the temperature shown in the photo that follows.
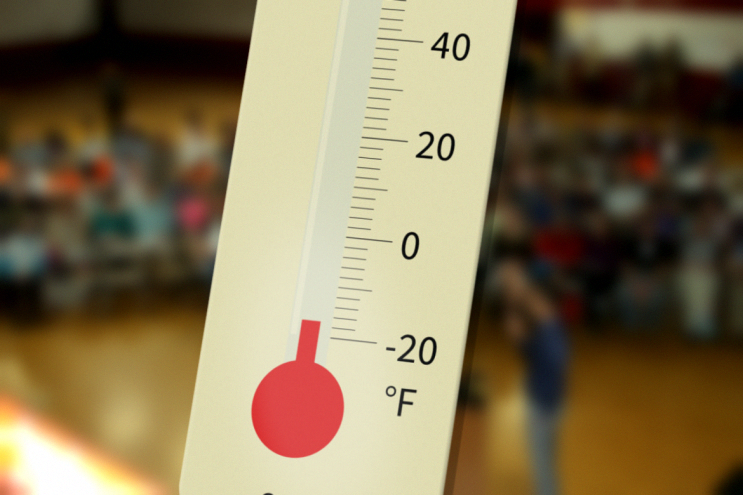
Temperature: value=-17 unit=°F
